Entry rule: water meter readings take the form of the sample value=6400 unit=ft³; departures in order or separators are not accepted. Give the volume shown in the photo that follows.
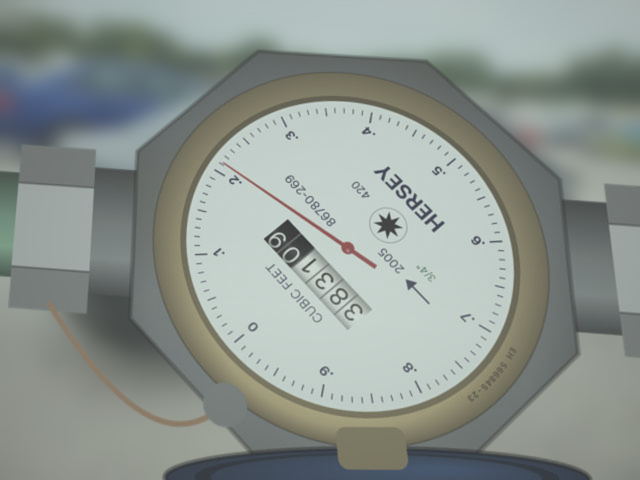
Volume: value=383109.21 unit=ft³
